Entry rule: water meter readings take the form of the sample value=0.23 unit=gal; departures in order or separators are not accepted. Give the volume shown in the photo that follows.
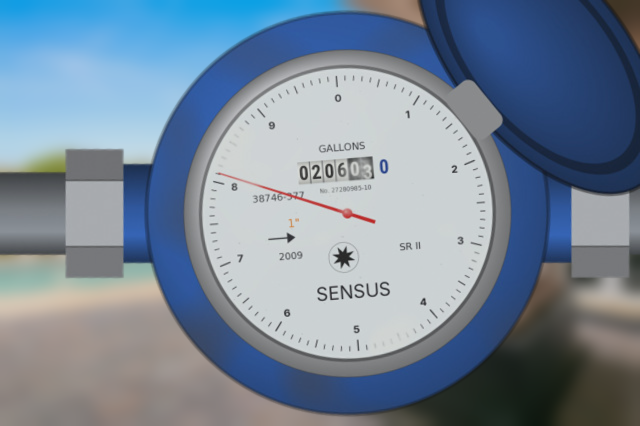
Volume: value=206028.1 unit=gal
